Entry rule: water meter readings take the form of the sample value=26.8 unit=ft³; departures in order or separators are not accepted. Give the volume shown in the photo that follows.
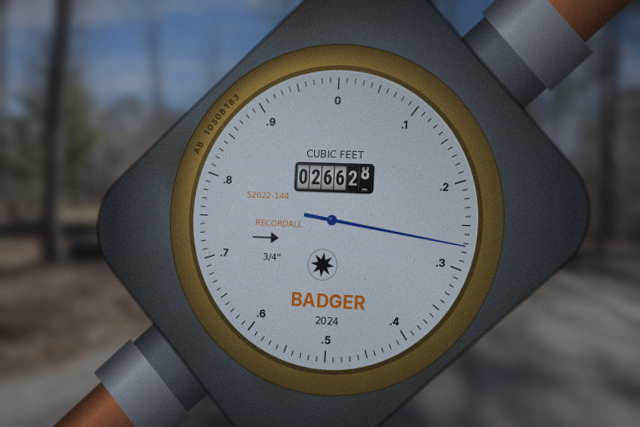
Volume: value=26628.27 unit=ft³
